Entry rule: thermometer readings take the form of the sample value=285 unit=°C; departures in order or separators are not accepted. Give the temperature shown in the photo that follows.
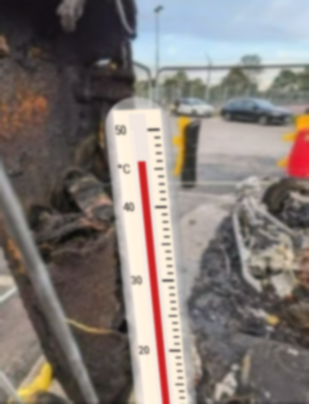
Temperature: value=46 unit=°C
